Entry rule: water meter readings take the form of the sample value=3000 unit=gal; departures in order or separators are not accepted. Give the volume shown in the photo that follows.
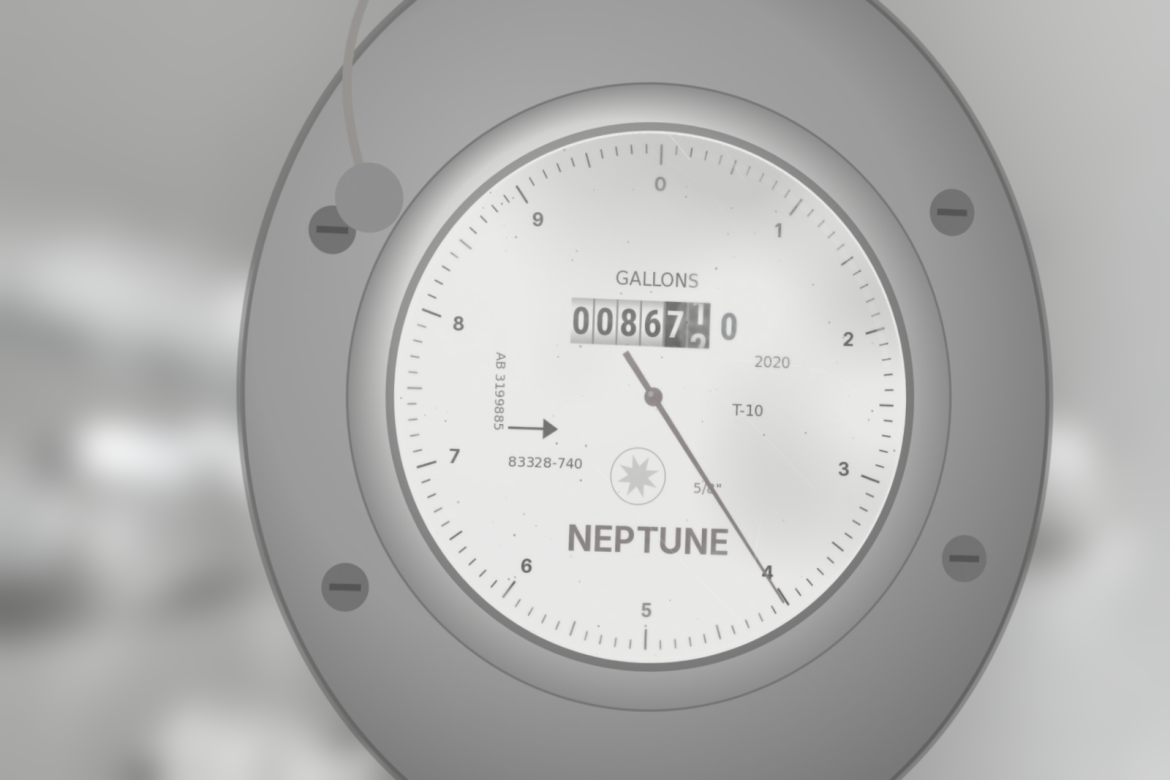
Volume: value=86714.0 unit=gal
